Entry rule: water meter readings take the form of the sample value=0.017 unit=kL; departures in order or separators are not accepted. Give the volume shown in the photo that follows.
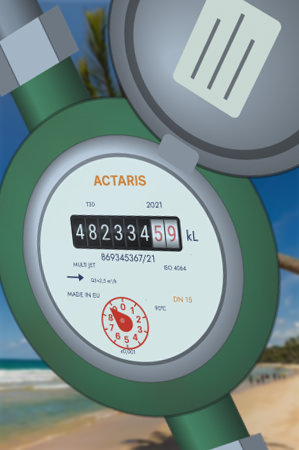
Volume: value=482334.598 unit=kL
